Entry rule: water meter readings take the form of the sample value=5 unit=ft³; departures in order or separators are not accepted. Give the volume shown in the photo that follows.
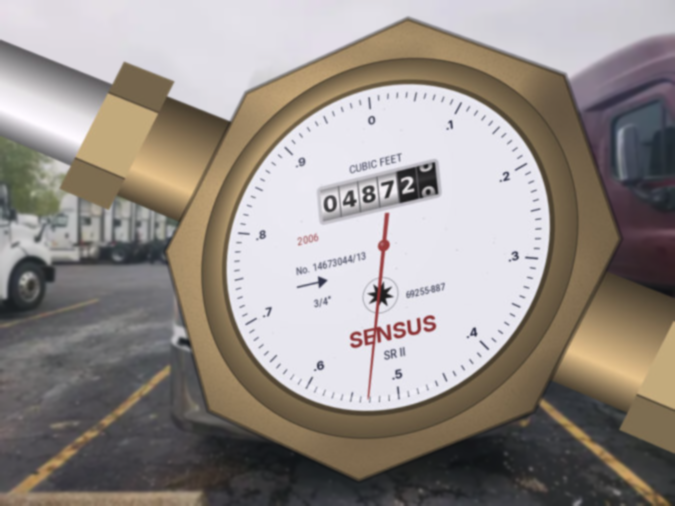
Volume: value=48728.53 unit=ft³
